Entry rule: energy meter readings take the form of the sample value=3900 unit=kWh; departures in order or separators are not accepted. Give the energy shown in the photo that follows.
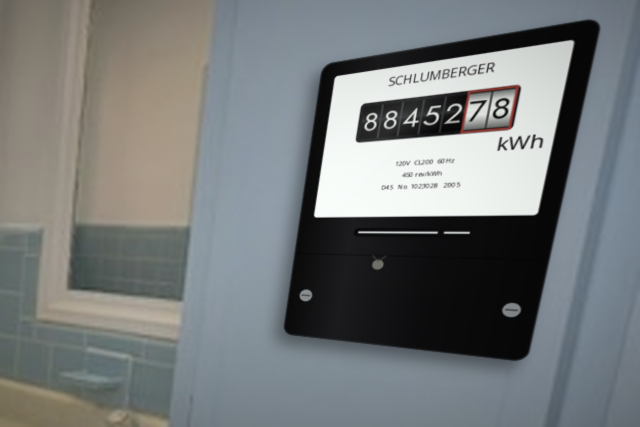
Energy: value=88452.78 unit=kWh
